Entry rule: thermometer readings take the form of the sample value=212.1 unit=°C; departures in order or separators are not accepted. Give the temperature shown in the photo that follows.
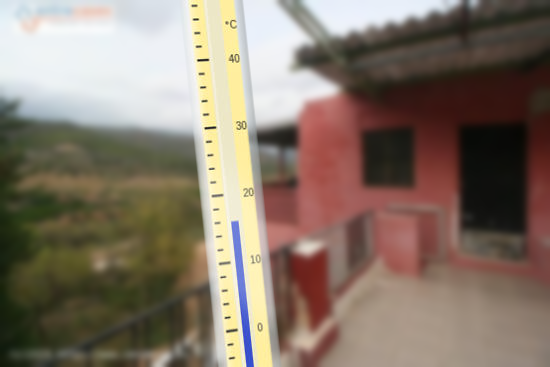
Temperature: value=16 unit=°C
